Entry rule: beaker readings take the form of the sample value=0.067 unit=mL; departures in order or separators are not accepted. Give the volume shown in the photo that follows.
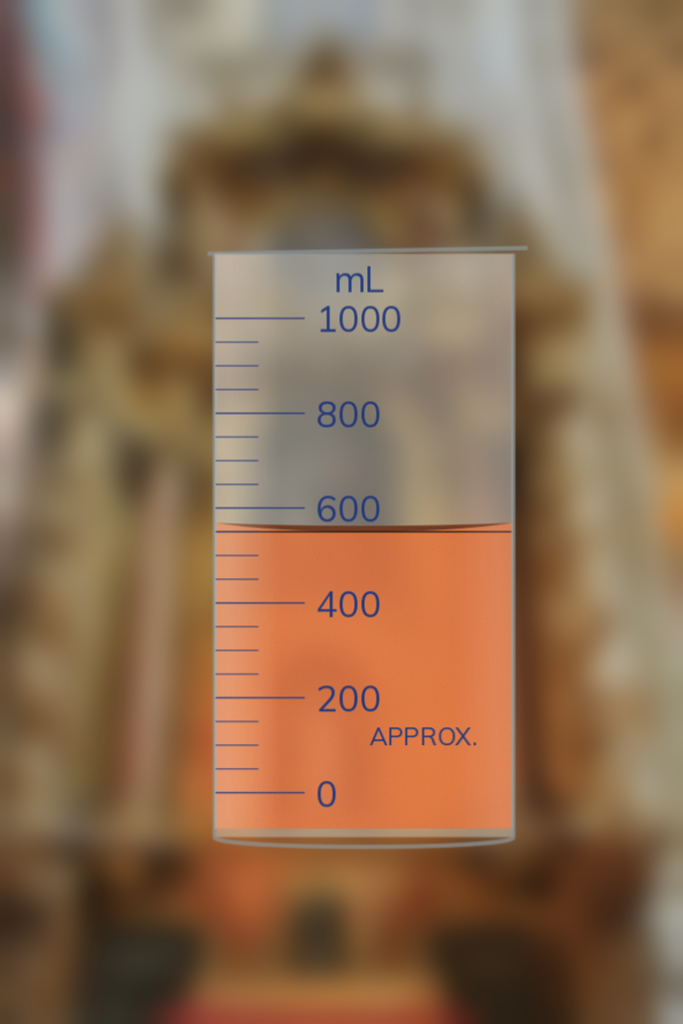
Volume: value=550 unit=mL
